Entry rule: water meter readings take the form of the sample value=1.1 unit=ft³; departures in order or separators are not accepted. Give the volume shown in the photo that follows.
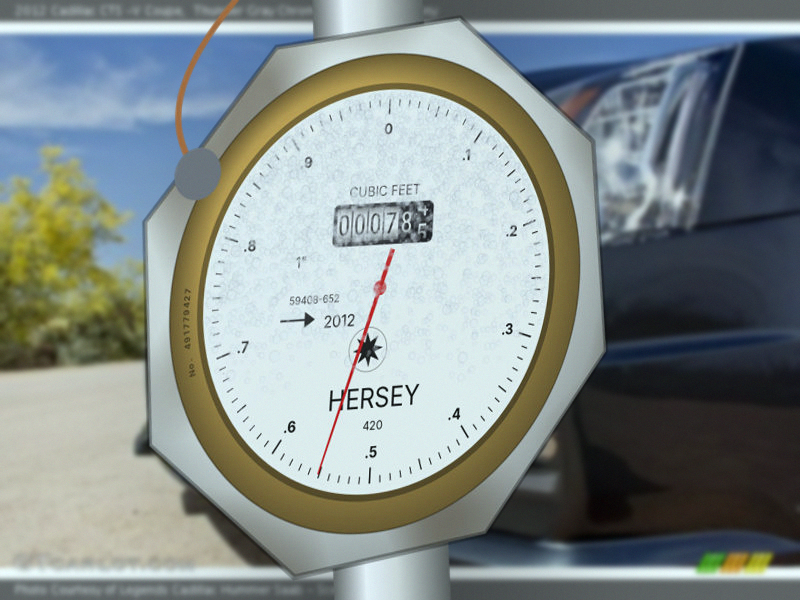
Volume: value=784.55 unit=ft³
